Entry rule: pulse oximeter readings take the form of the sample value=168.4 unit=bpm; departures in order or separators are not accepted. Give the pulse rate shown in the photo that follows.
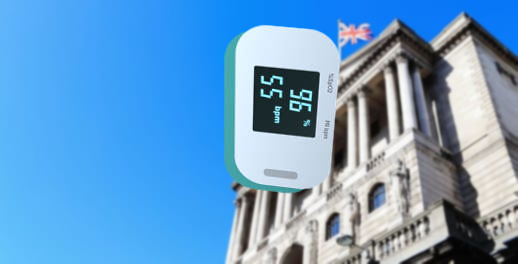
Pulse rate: value=55 unit=bpm
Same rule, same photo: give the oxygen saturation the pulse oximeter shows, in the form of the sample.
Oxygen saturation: value=96 unit=%
